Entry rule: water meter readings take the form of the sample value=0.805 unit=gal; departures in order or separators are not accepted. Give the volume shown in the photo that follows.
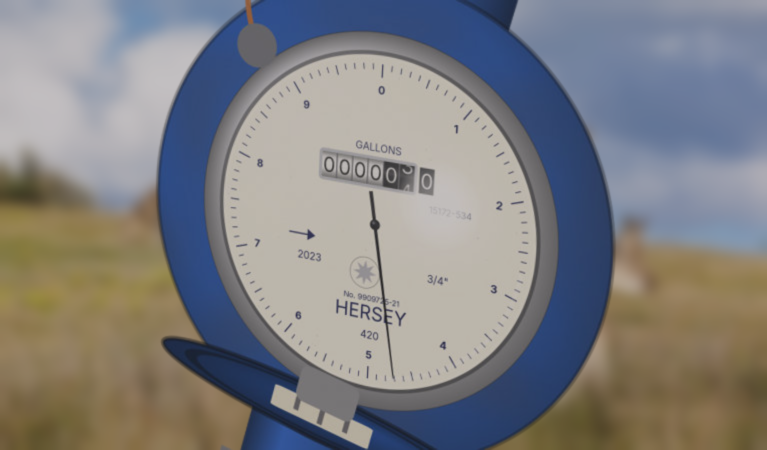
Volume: value=34.7 unit=gal
